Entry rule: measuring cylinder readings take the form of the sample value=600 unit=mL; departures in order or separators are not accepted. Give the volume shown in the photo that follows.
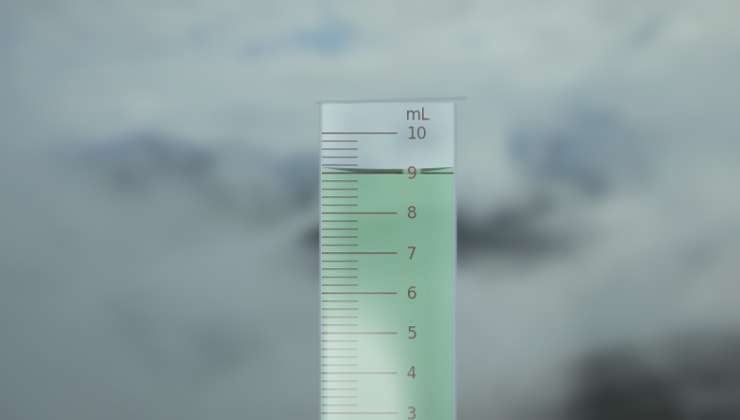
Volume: value=9 unit=mL
